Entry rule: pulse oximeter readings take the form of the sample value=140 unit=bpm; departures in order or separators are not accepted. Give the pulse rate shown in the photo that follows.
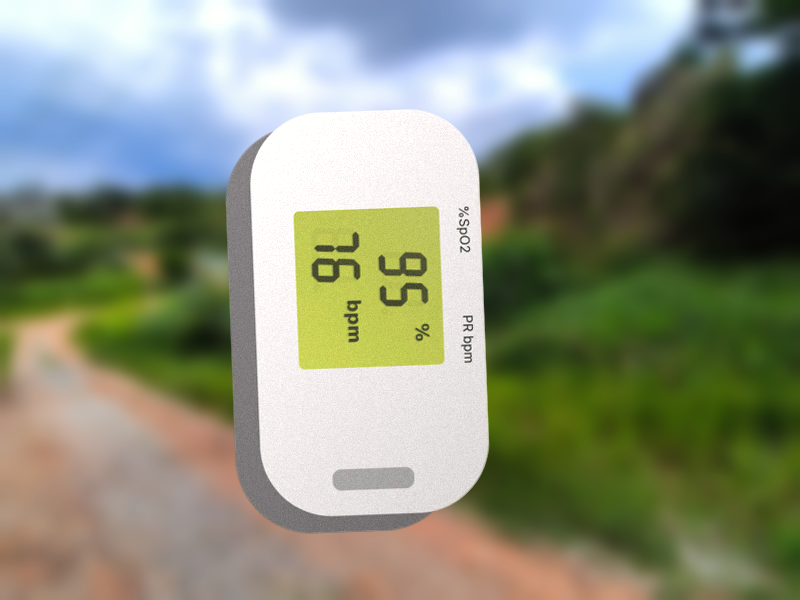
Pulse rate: value=76 unit=bpm
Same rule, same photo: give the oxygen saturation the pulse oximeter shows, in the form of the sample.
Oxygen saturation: value=95 unit=%
